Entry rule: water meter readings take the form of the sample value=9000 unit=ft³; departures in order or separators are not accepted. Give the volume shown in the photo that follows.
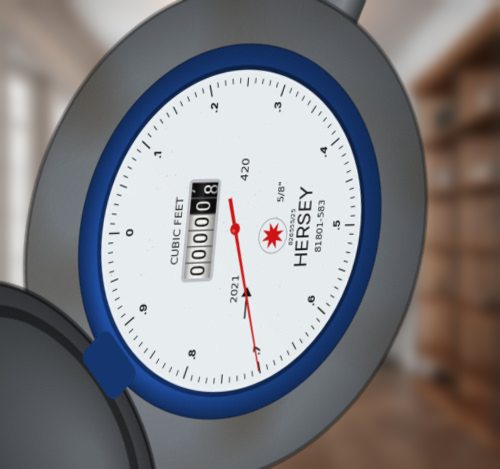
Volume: value=7.70 unit=ft³
